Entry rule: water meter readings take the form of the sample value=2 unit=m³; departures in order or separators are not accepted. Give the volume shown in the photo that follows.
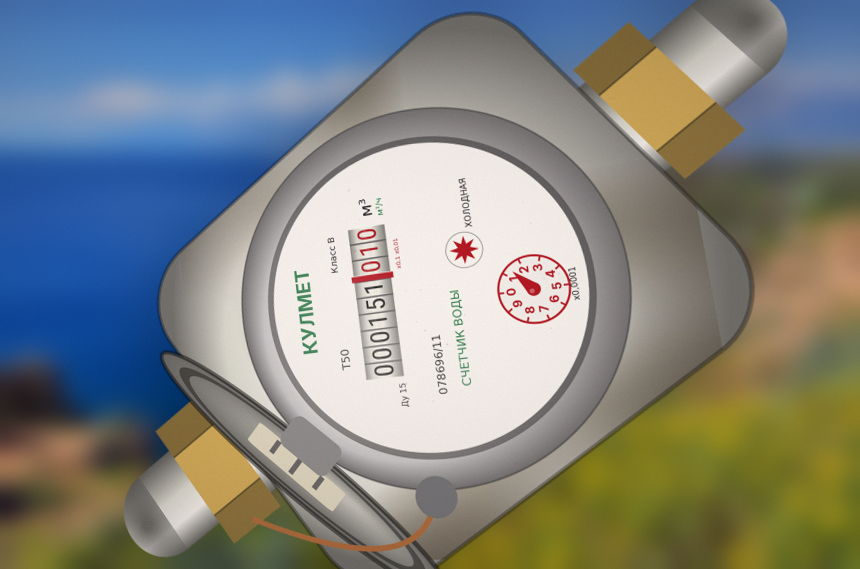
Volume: value=151.0101 unit=m³
